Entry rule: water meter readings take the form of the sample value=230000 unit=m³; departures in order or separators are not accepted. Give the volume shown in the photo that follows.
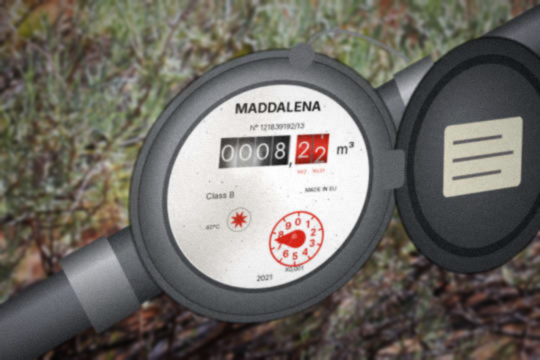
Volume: value=8.217 unit=m³
